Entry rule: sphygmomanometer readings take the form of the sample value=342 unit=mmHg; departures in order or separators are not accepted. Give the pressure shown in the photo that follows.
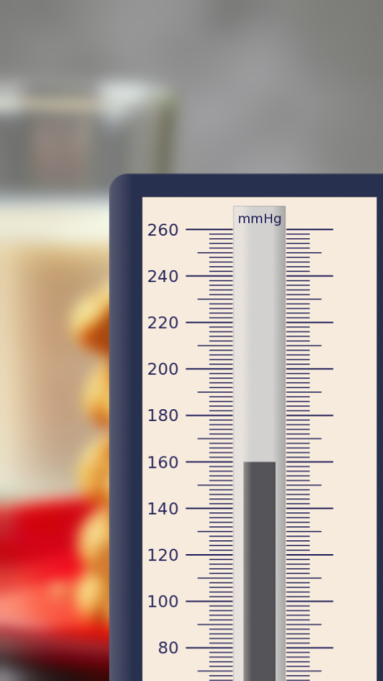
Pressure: value=160 unit=mmHg
